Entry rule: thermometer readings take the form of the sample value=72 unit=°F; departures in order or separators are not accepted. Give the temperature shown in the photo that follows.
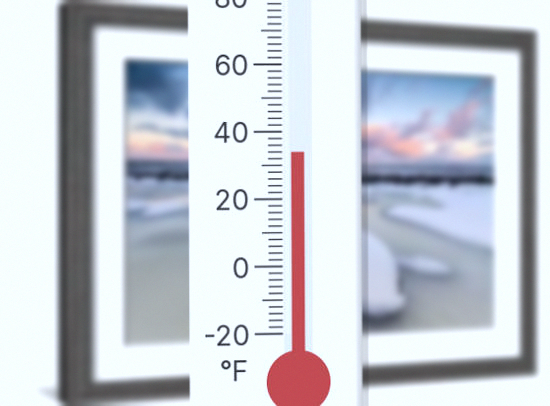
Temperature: value=34 unit=°F
